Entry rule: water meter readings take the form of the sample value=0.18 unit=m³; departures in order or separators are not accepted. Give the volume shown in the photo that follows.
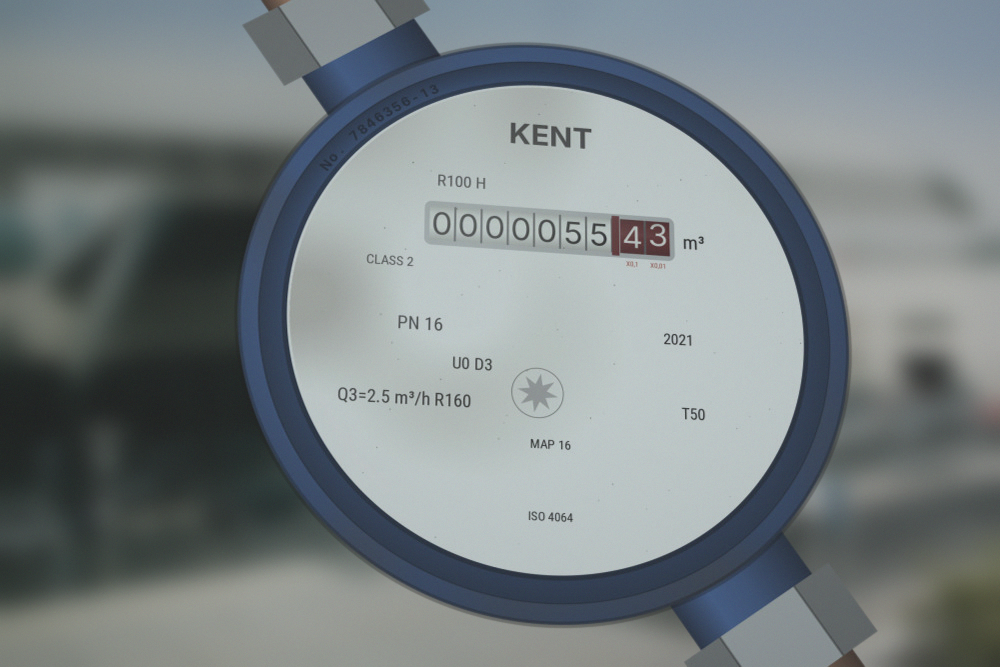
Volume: value=55.43 unit=m³
